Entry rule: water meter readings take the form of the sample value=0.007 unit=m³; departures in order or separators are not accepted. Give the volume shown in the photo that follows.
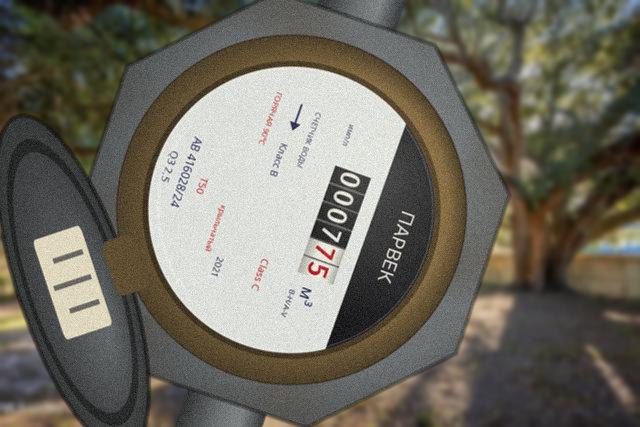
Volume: value=7.75 unit=m³
